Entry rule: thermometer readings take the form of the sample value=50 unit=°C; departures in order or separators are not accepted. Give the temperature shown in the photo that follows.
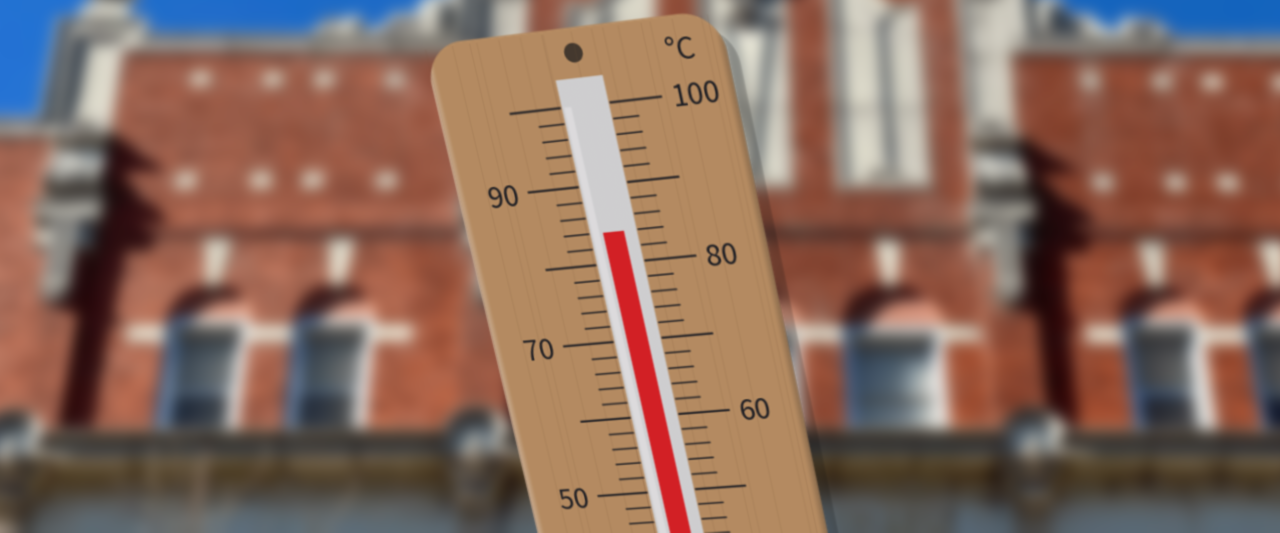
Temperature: value=84 unit=°C
